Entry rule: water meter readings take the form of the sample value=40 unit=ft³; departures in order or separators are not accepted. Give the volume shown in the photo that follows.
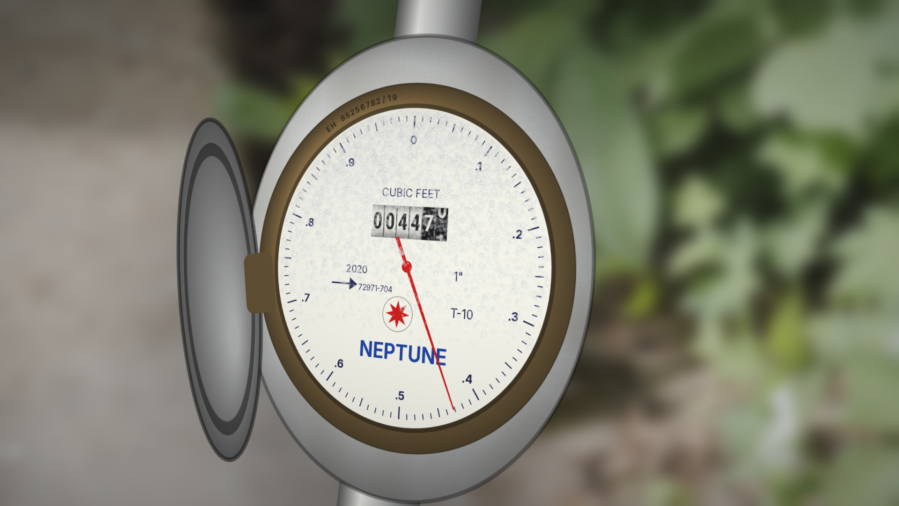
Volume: value=4470.43 unit=ft³
